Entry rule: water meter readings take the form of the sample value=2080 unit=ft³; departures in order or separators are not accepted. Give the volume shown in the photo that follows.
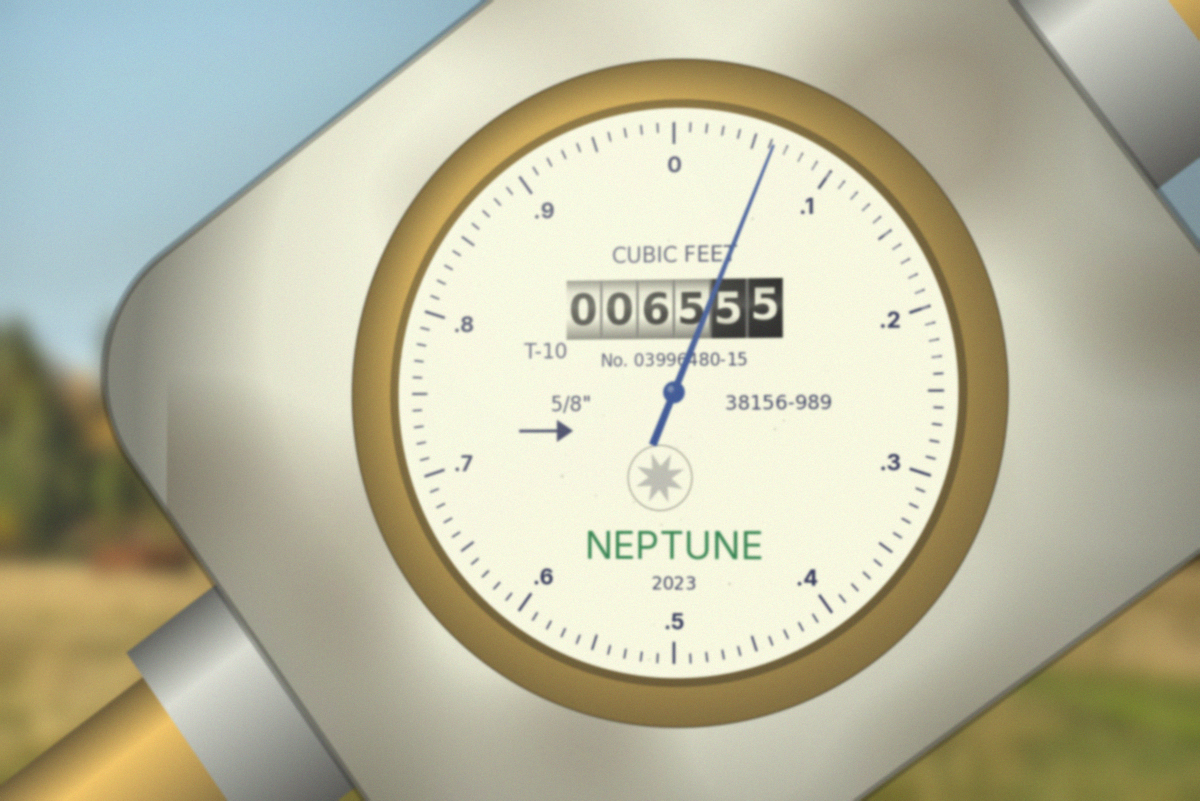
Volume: value=6555.06 unit=ft³
